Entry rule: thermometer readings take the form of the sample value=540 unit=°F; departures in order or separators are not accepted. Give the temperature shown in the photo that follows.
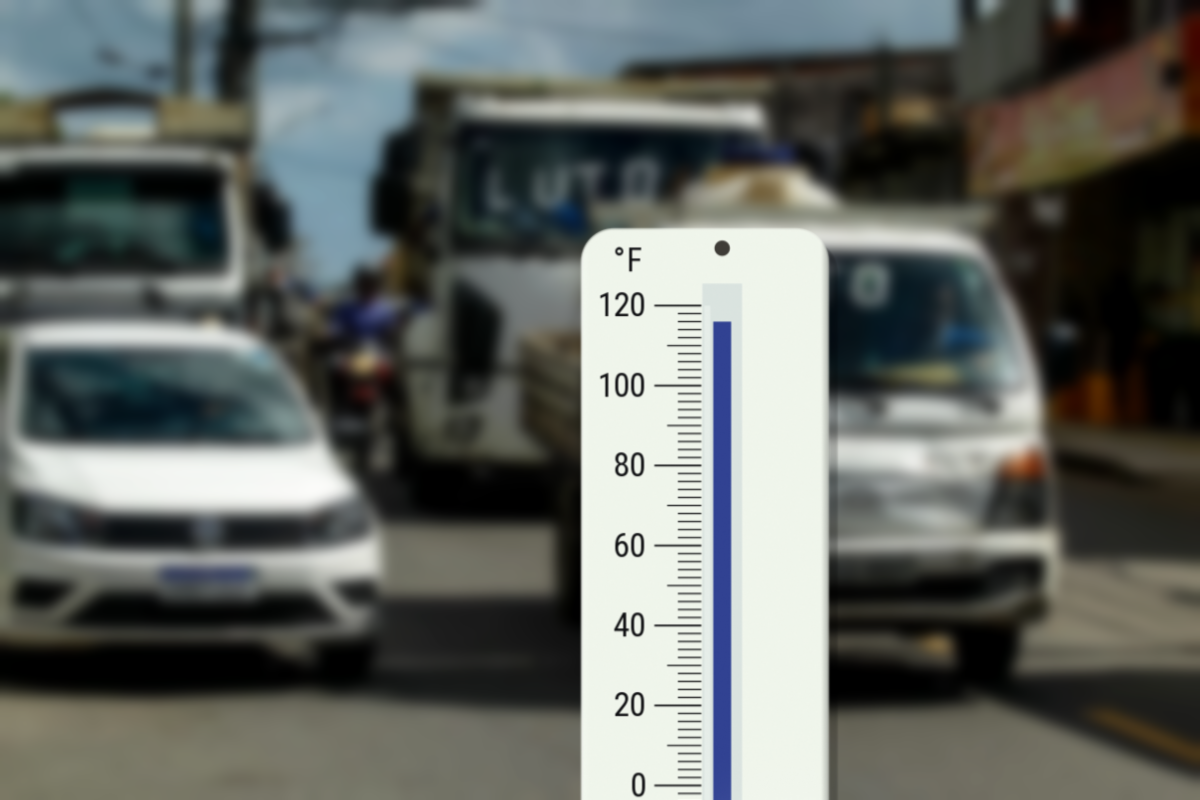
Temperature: value=116 unit=°F
